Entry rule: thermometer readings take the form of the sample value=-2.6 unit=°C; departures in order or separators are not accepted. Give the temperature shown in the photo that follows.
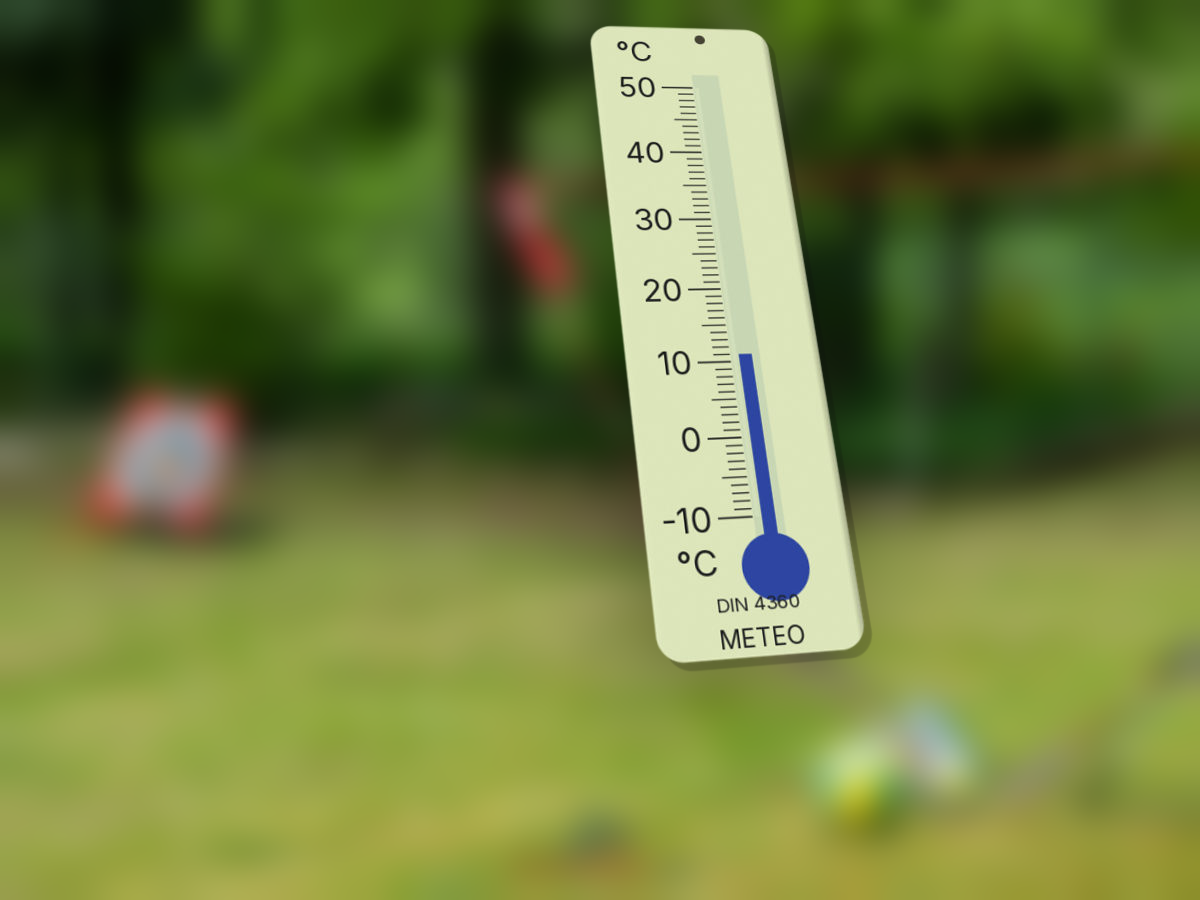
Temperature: value=11 unit=°C
